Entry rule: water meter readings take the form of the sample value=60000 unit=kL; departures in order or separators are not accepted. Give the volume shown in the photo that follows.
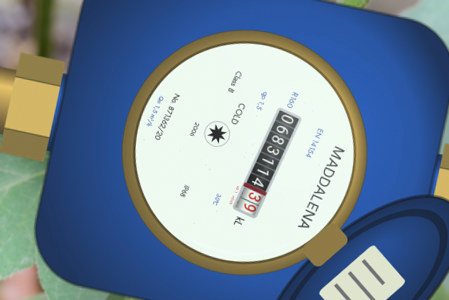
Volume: value=683114.39 unit=kL
